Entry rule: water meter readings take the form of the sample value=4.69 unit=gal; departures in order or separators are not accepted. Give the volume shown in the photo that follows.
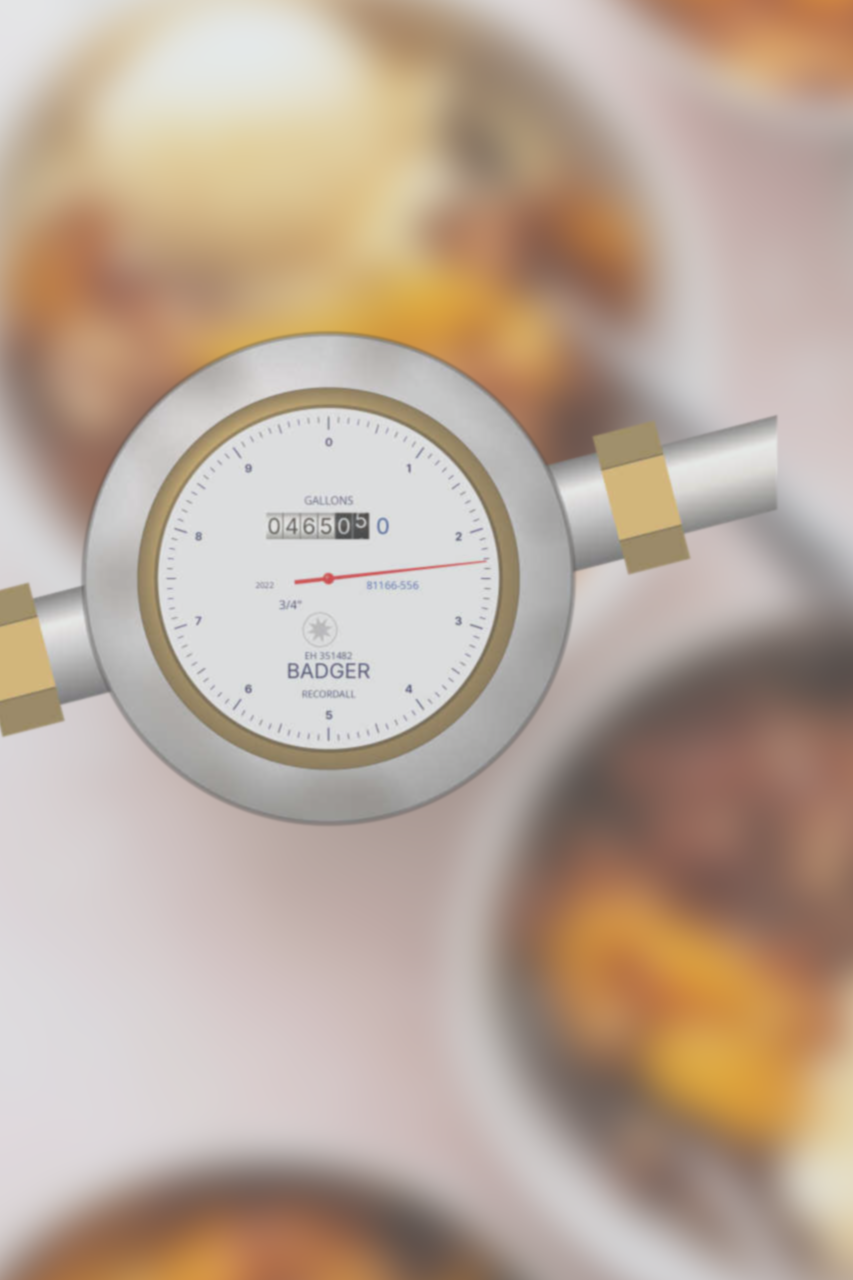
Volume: value=465052.3 unit=gal
